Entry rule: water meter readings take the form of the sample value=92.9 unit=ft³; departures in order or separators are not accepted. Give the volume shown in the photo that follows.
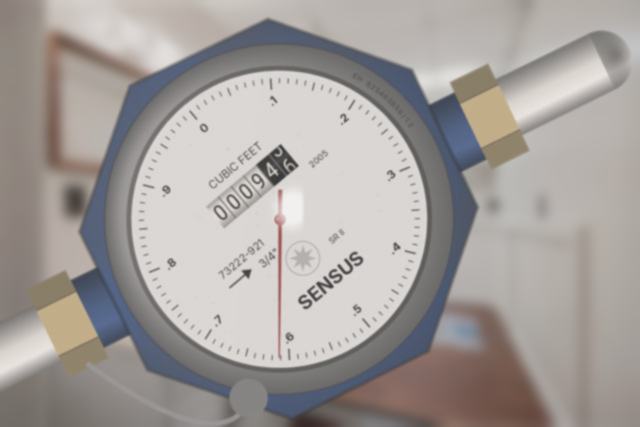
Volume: value=945.61 unit=ft³
